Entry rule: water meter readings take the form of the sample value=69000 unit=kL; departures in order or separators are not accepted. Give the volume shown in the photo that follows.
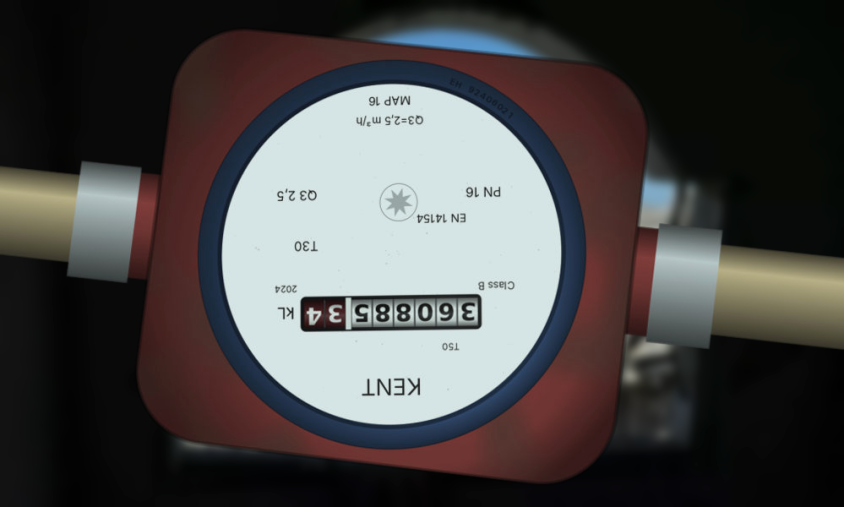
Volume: value=360885.34 unit=kL
